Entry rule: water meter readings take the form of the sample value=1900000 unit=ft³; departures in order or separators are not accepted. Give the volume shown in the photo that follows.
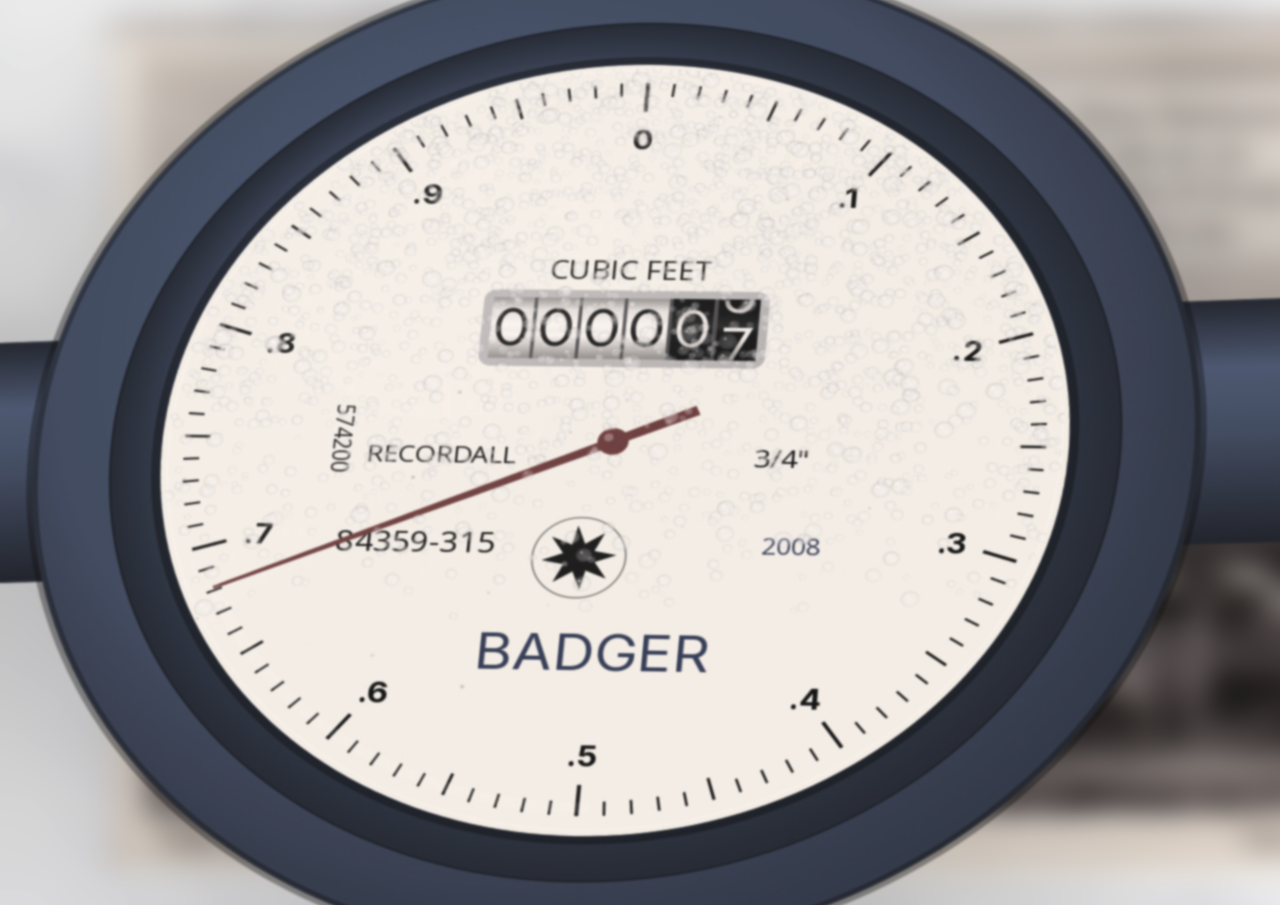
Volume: value=6.68 unit=ft³
